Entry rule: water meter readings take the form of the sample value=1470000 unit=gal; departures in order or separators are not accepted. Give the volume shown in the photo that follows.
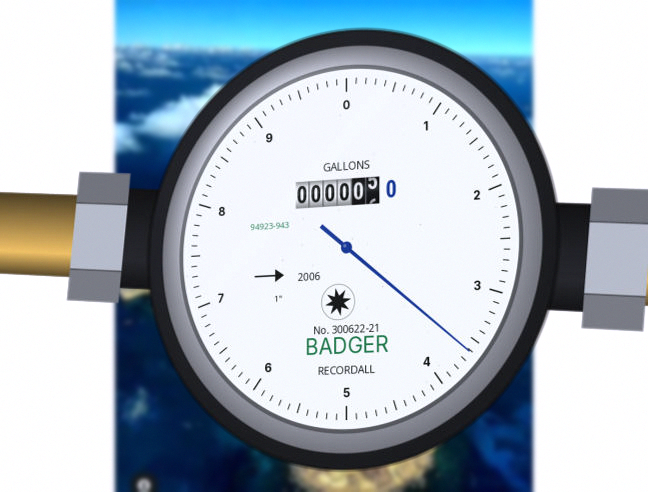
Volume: value=53.6 unit=gal
